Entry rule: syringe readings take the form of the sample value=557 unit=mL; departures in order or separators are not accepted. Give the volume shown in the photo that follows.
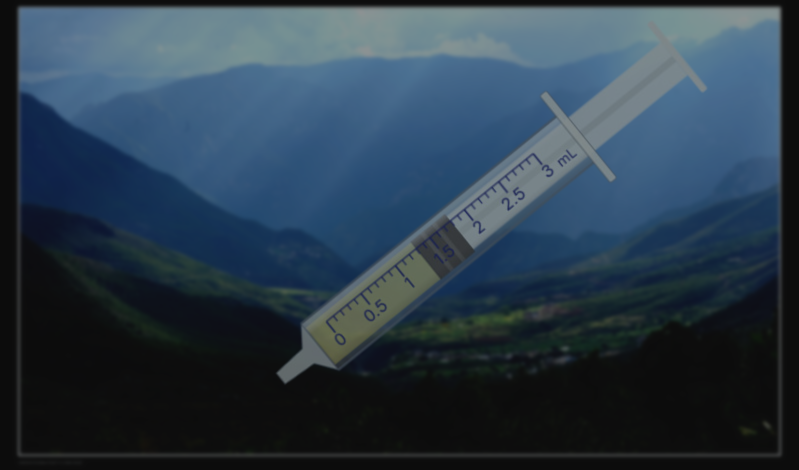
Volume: value=1.3 unit=mL
